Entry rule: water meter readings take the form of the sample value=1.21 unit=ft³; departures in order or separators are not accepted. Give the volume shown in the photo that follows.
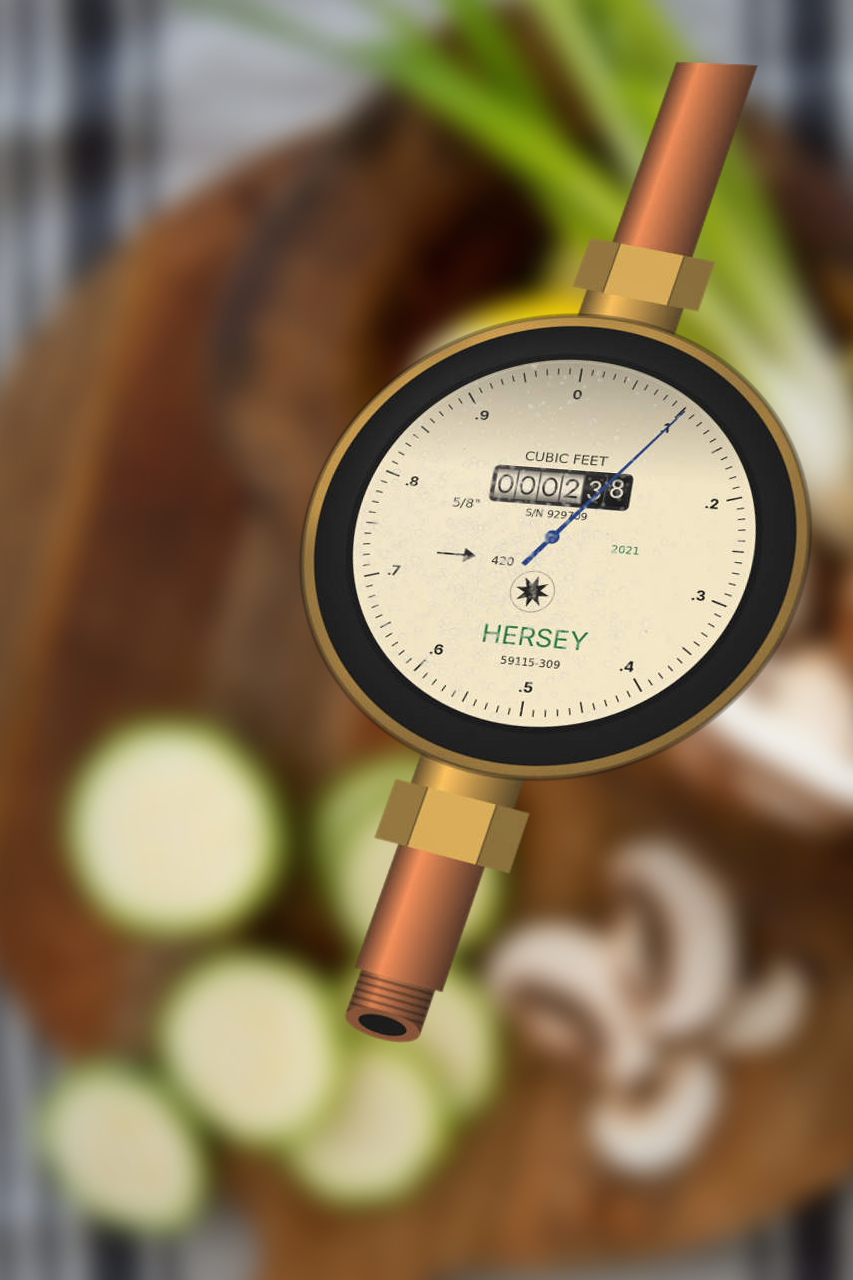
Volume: value=238.10 unit=ft³
